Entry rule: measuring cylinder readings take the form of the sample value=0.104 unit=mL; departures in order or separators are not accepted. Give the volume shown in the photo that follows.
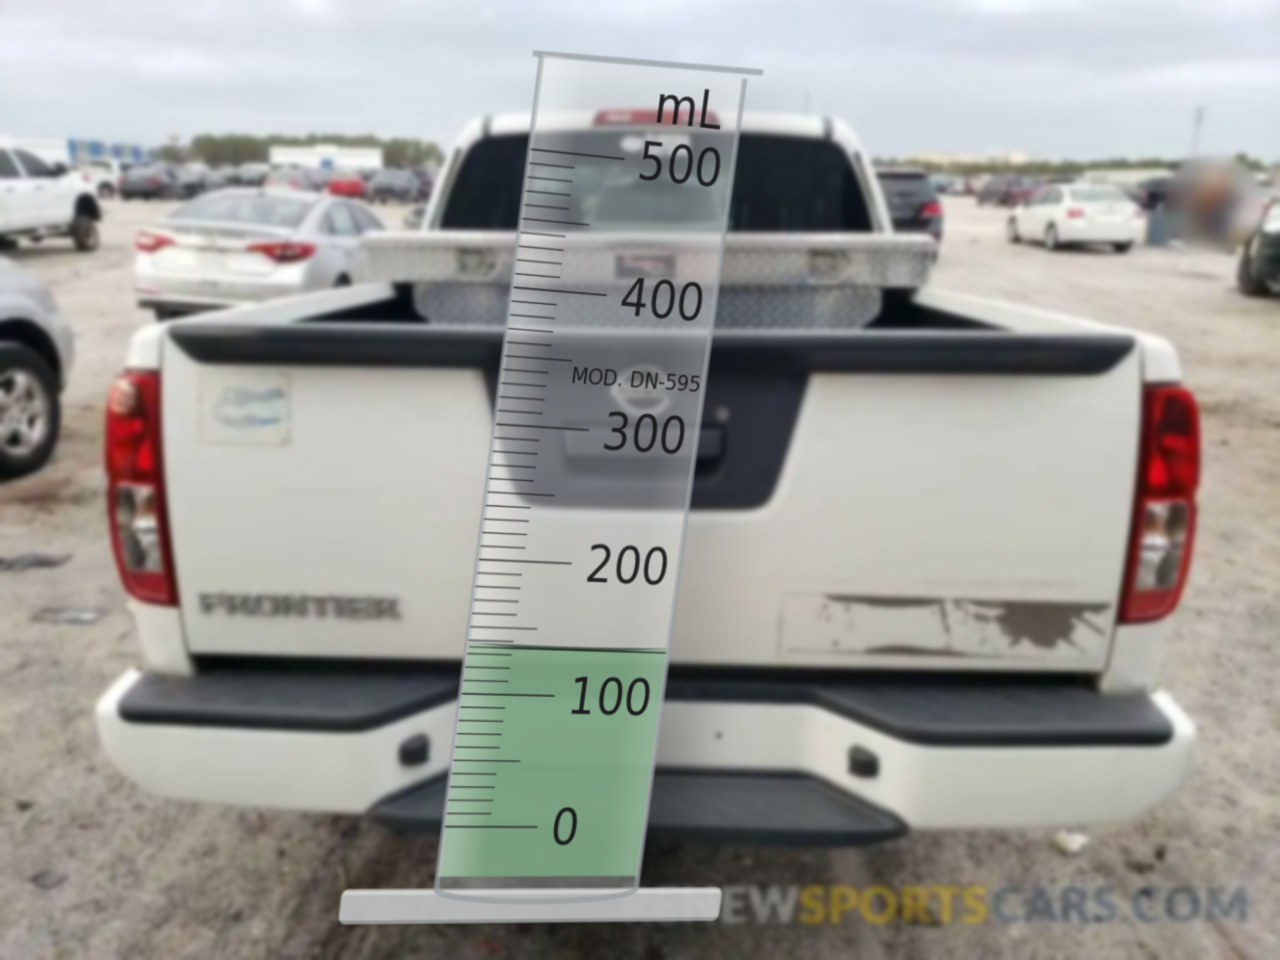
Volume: value=135 unit=mL
